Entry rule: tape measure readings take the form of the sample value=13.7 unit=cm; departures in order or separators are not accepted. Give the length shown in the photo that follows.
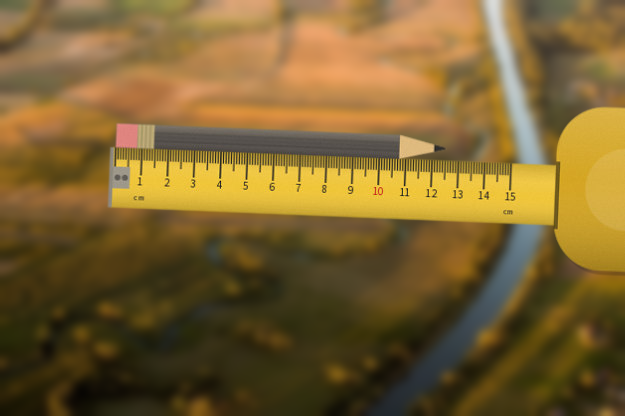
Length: value=12.5 unit=cm
